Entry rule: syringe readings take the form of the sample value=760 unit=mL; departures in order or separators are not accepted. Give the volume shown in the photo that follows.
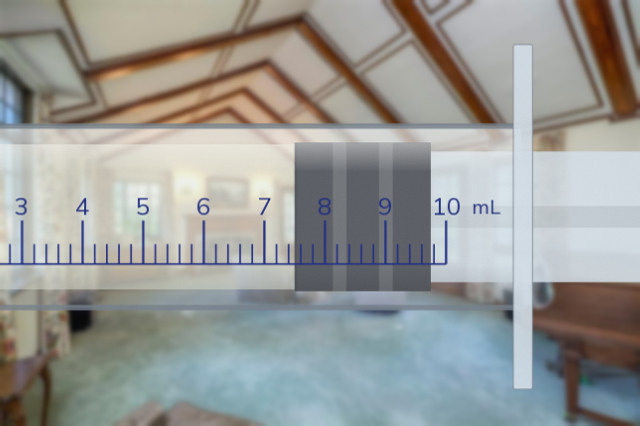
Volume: value=7.5 unit=mL
